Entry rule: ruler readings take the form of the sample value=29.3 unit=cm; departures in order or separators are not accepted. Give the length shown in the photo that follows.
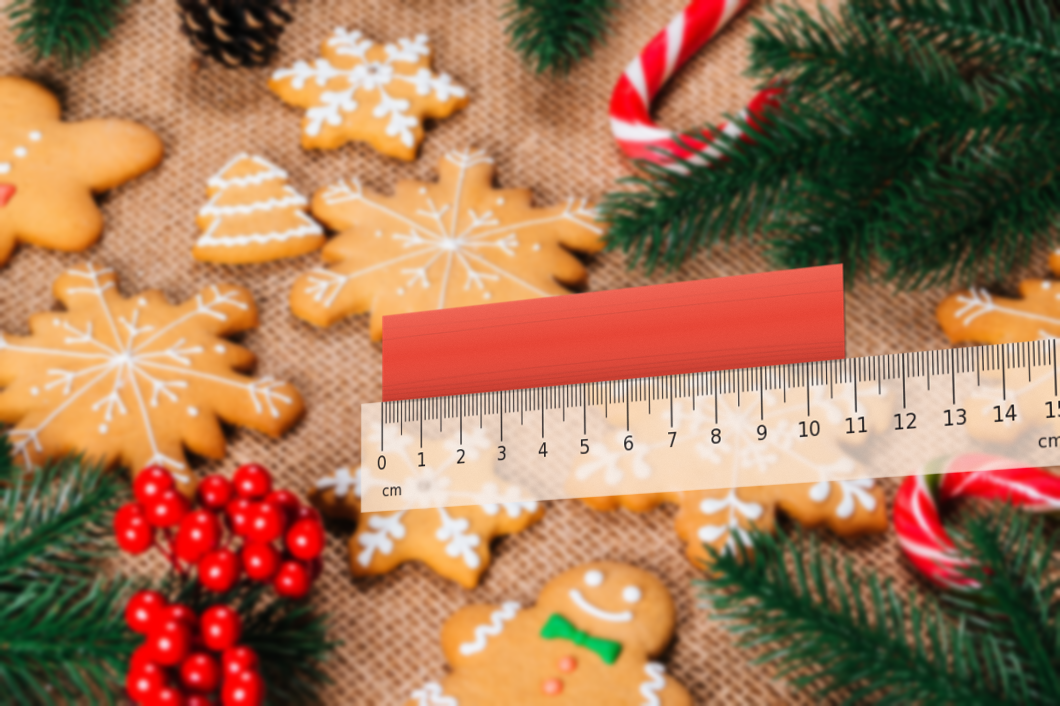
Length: value=10.8 unit=cm
